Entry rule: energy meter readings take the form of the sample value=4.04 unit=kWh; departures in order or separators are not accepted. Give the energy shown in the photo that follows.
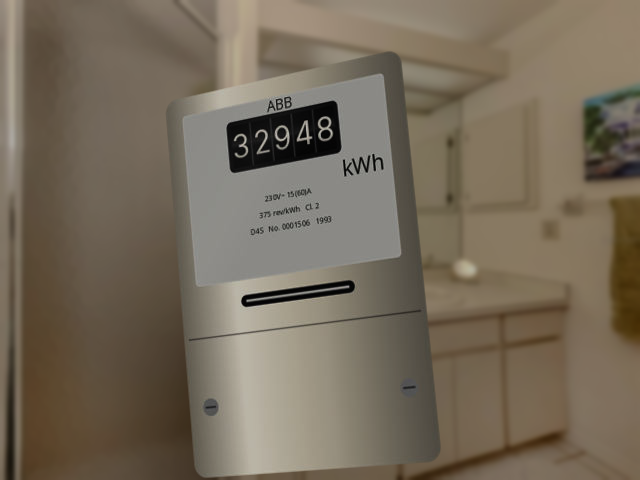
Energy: value=32948 unit=kWh
